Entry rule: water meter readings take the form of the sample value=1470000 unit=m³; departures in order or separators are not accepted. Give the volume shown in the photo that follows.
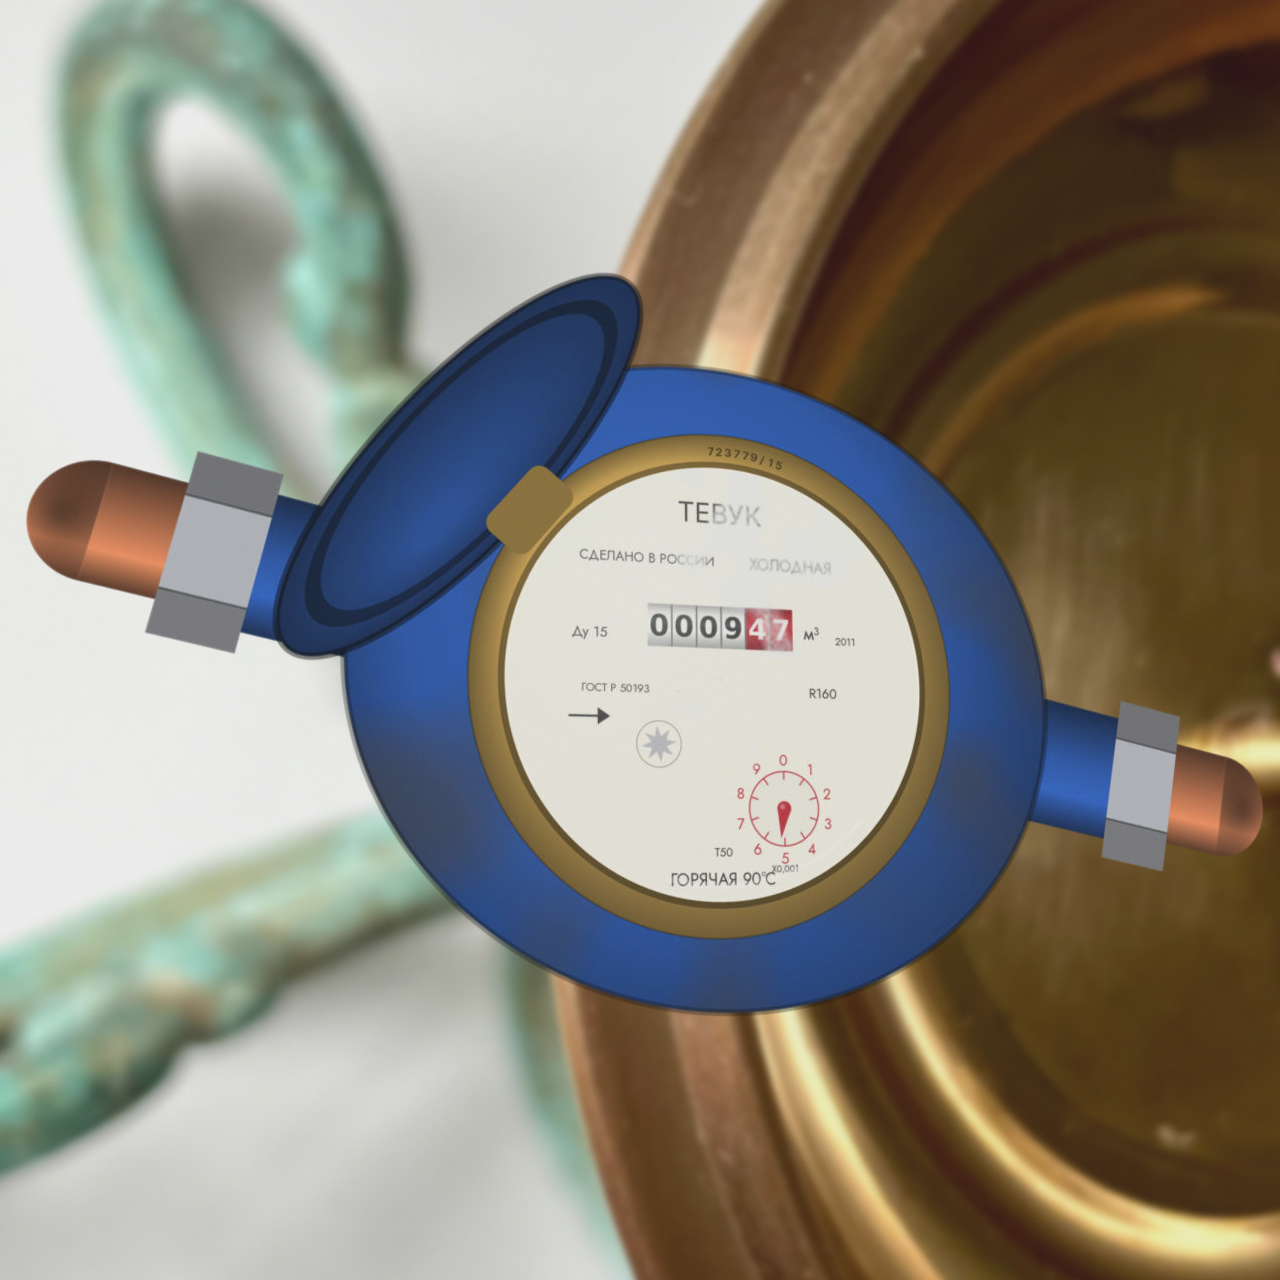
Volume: value=9.475 unit=m³
